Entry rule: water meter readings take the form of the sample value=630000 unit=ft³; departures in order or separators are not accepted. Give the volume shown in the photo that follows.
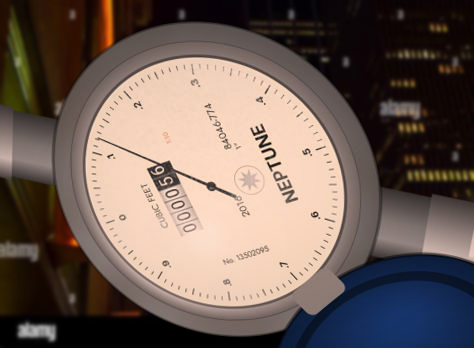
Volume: value=56.12 unit=ft³
